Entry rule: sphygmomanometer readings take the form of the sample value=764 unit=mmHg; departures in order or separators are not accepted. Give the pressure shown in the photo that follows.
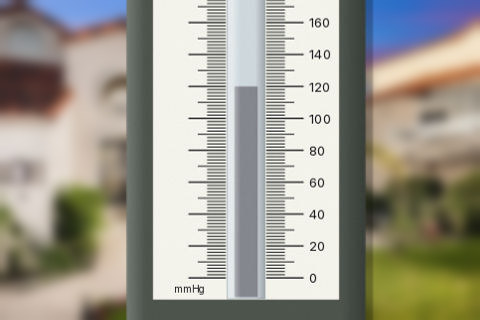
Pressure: value=120 unit=mmHg
